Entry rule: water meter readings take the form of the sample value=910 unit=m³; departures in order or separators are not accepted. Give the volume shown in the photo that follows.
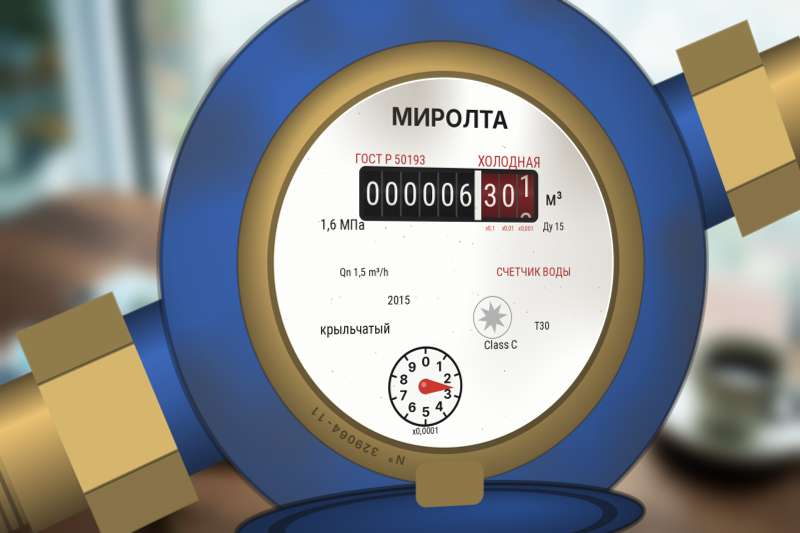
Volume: value=6.3012 unit=m³
